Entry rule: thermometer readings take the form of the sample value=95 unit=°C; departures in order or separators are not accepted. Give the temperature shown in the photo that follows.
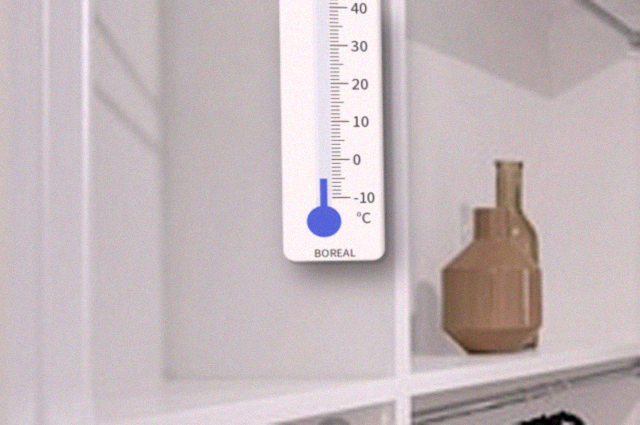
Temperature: value=-5 unit=°C
